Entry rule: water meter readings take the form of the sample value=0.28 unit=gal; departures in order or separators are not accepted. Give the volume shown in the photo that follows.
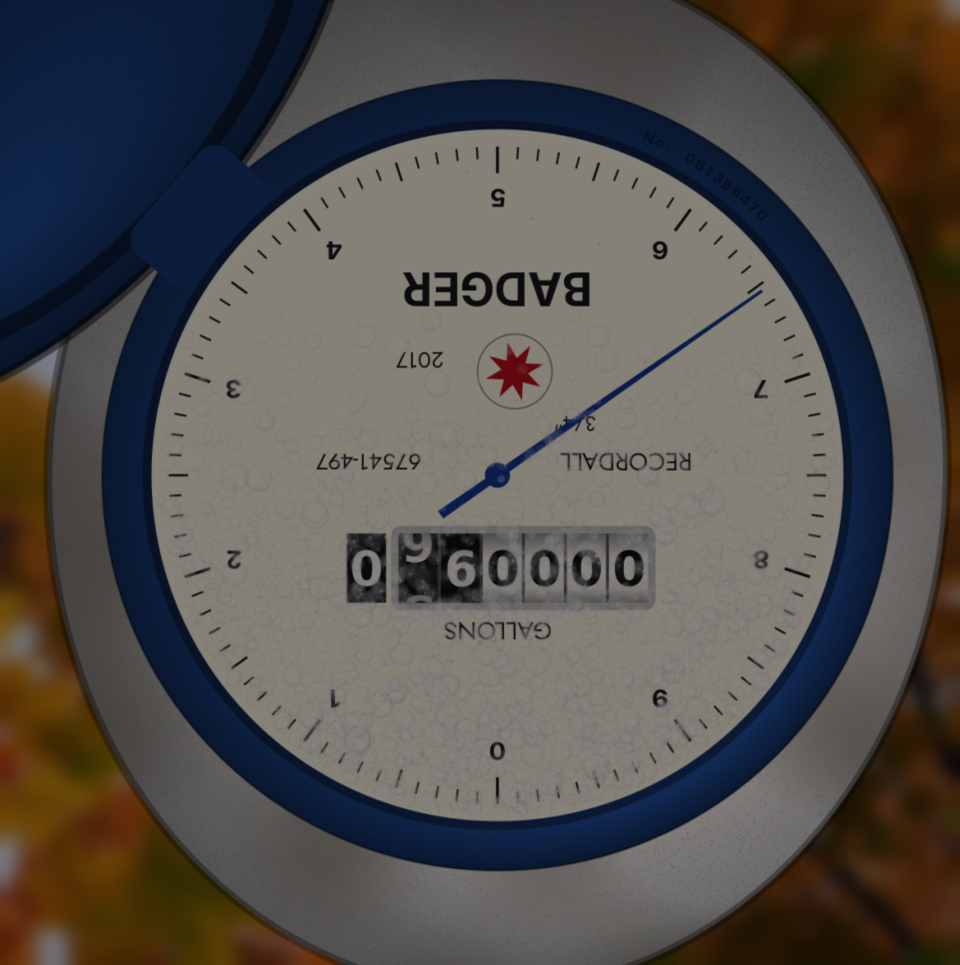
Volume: value=956.5 unit=gal
